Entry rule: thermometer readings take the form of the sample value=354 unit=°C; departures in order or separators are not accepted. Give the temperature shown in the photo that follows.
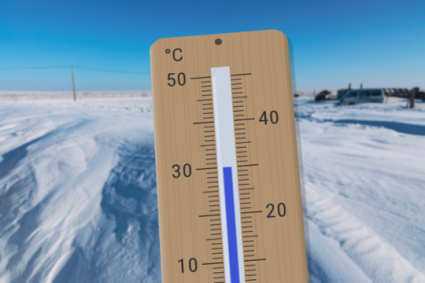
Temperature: value=30 unit=°C
